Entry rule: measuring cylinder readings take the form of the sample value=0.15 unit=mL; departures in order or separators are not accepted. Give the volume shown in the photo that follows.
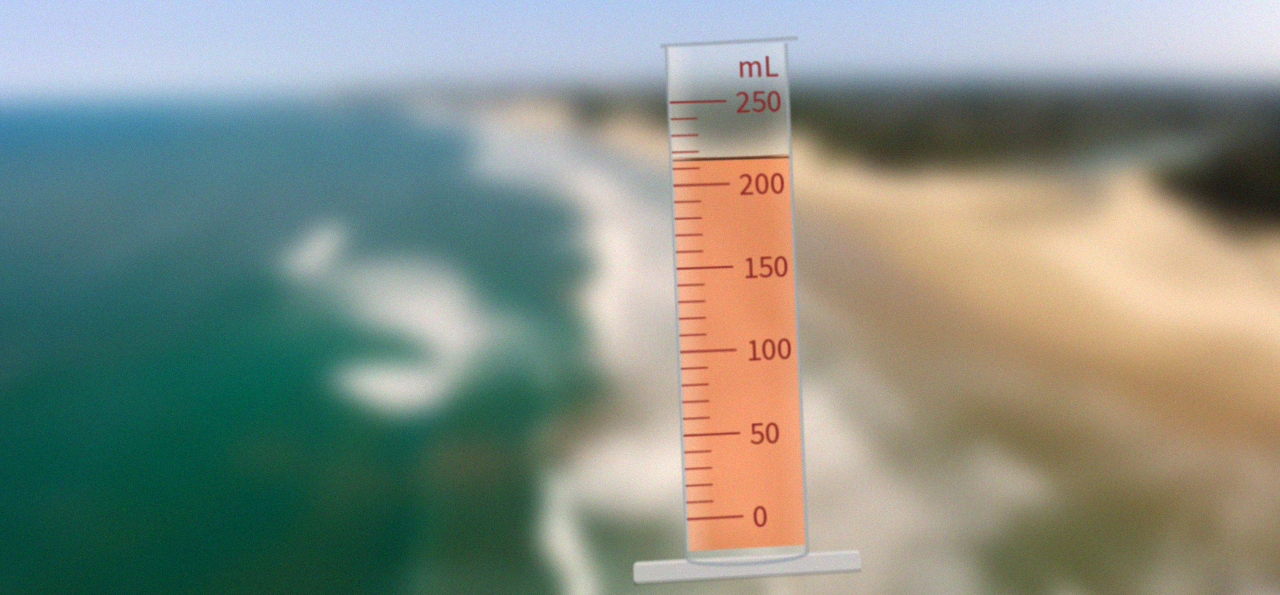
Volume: value=215 unit=mL
